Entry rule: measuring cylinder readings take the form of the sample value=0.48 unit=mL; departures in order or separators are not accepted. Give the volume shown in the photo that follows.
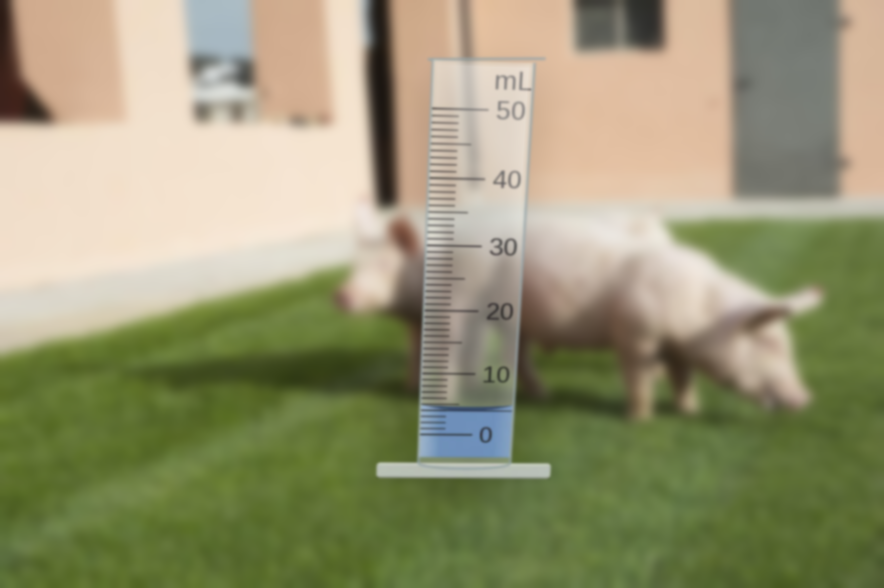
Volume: value=4 unit=mL
